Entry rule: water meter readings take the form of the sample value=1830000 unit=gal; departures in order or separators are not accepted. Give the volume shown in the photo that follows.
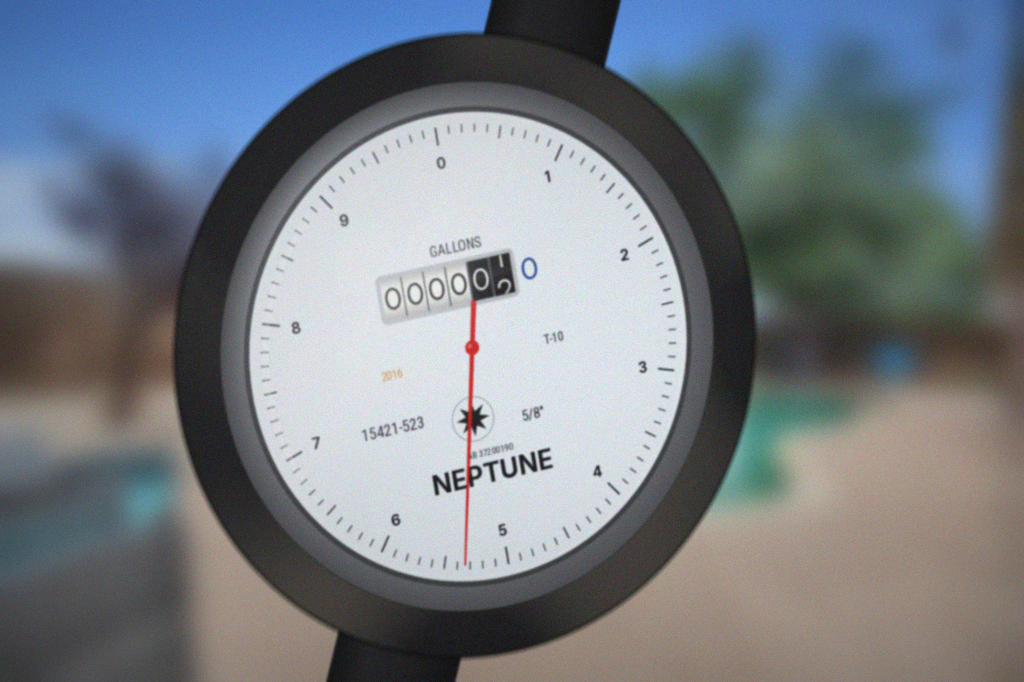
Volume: value=15.3 unit=gal
